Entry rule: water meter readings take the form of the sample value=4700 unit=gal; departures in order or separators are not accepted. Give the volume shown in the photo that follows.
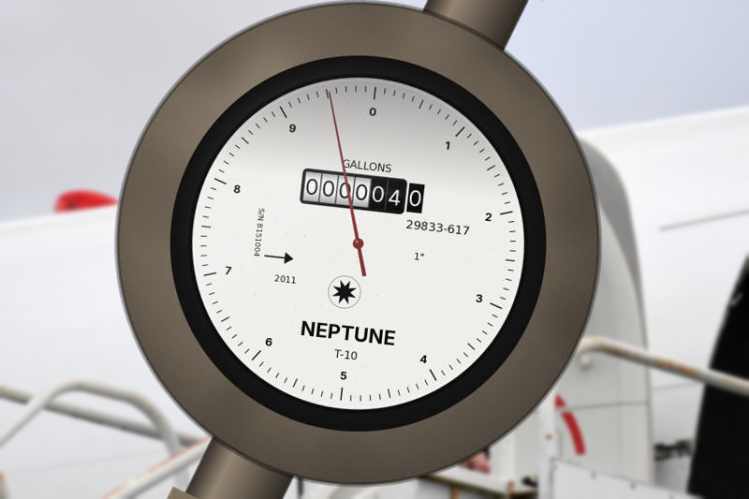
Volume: value=39.5 unit=gal
